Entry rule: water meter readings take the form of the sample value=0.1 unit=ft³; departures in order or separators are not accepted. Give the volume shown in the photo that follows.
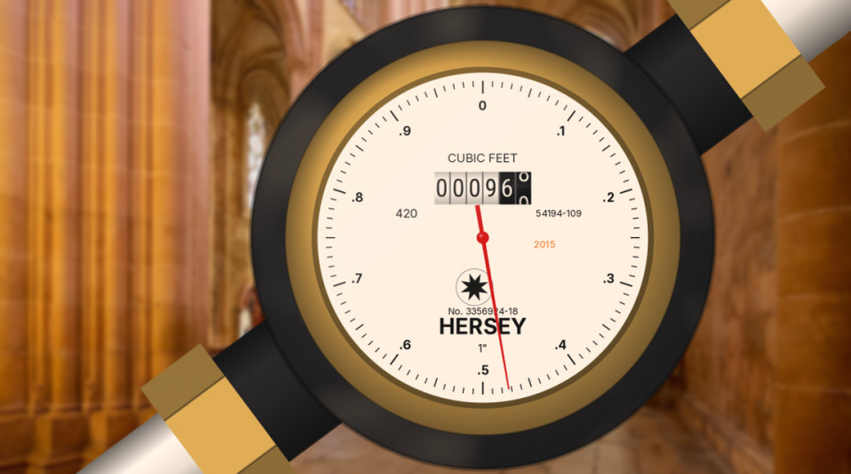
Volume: value=968.47 unit=ft³
